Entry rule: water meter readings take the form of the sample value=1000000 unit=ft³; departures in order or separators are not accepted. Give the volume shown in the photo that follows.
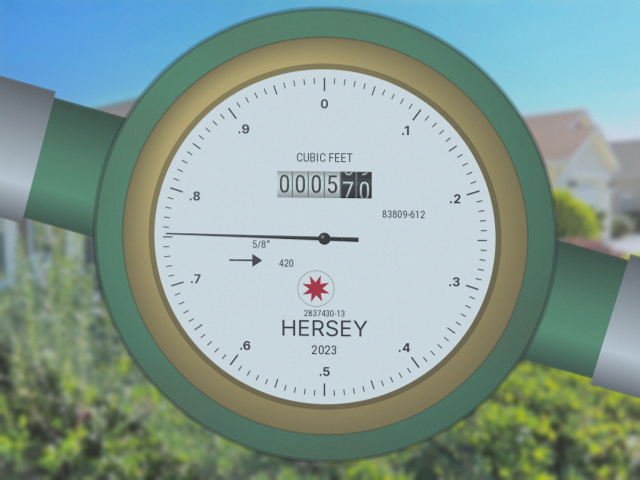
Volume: value=569.75 unit=ft³
